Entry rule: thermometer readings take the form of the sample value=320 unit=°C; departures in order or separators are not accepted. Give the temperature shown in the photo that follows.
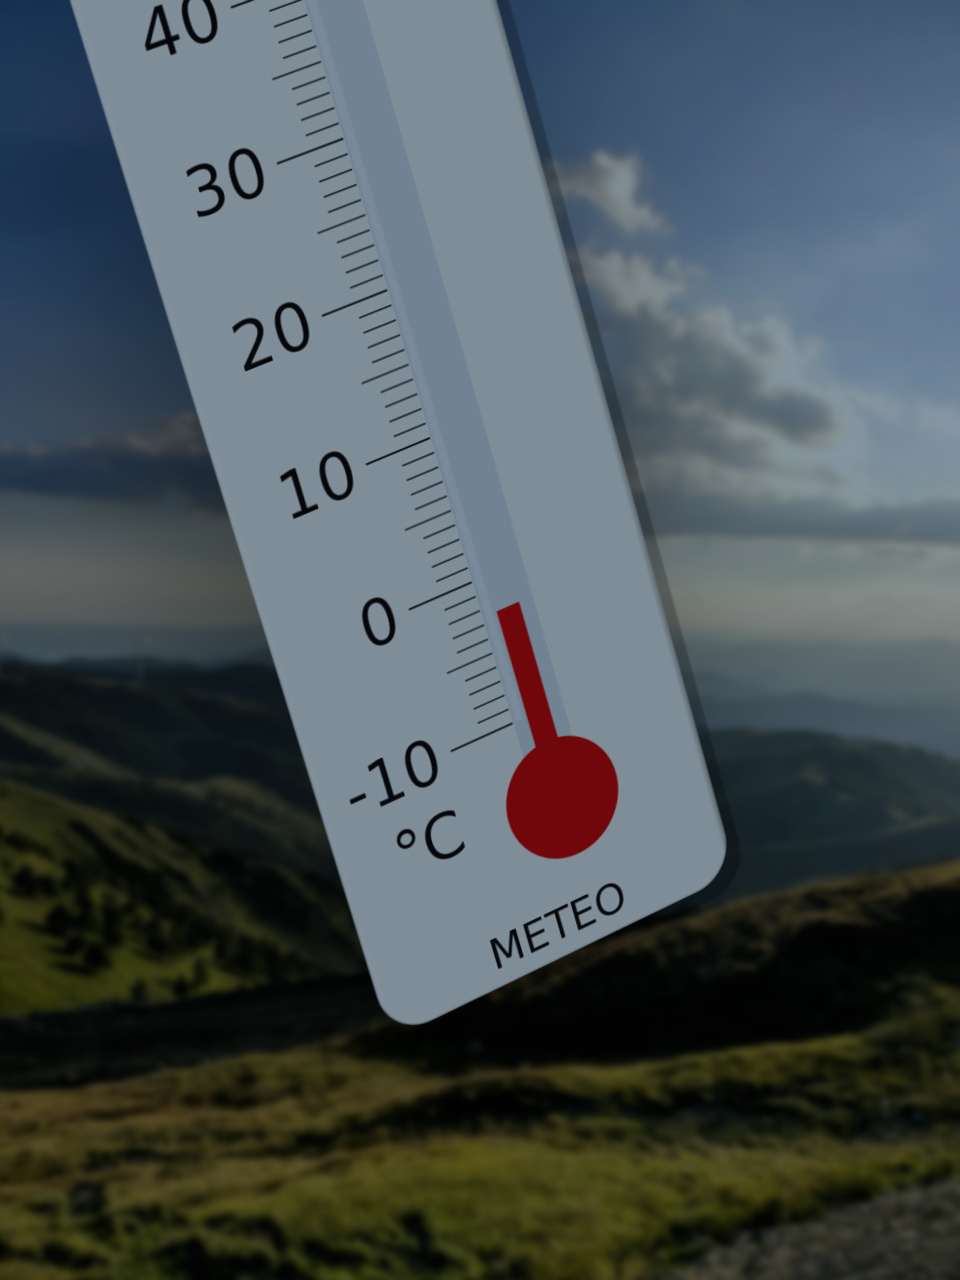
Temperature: value=-2.5 unit=°C
